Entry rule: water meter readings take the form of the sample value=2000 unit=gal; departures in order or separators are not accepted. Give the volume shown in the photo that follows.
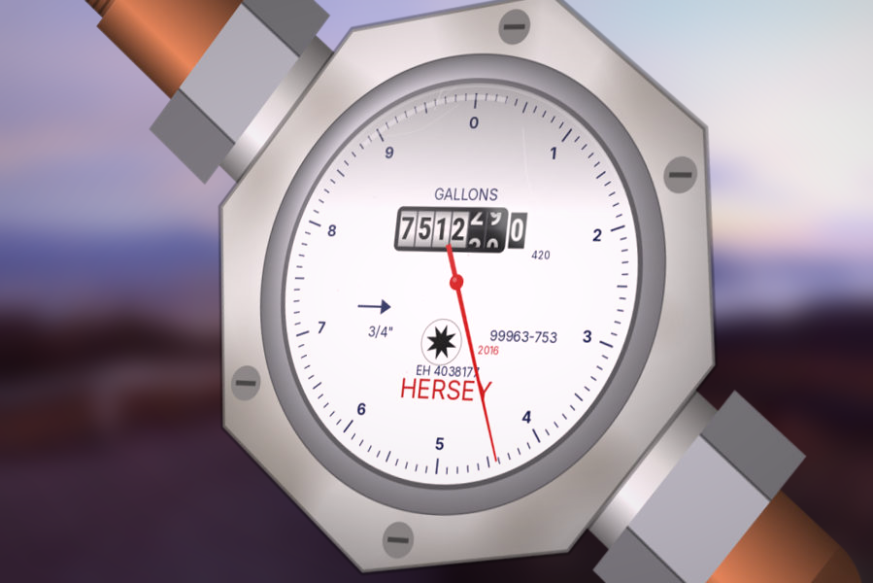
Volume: value=7512294.4 unit=gal
